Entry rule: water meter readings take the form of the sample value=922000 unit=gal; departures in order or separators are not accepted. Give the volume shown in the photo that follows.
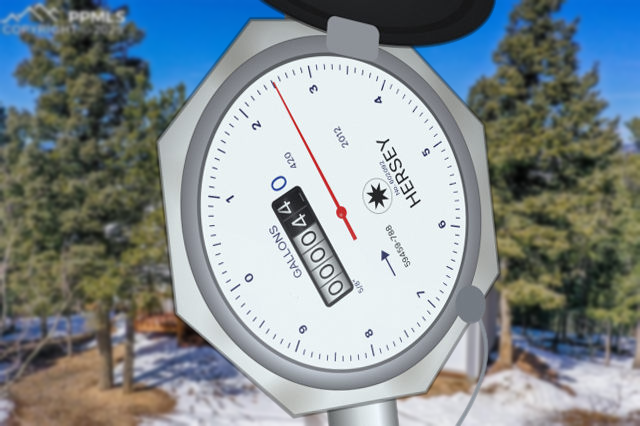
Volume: value=442.5 unit=gal
